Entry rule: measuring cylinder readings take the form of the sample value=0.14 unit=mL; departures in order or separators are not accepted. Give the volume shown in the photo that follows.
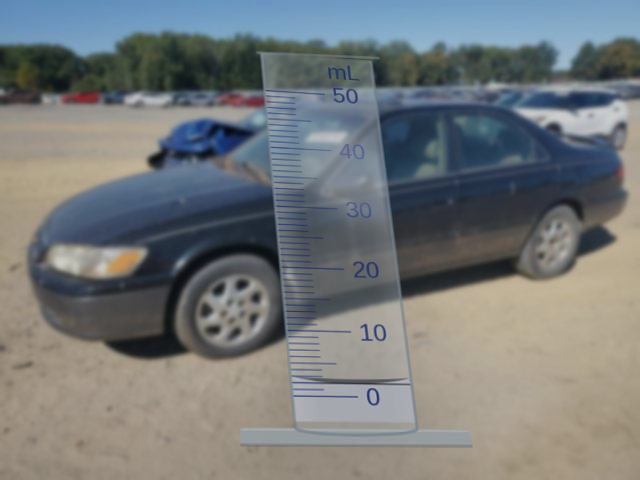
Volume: value=2 unit=mL
